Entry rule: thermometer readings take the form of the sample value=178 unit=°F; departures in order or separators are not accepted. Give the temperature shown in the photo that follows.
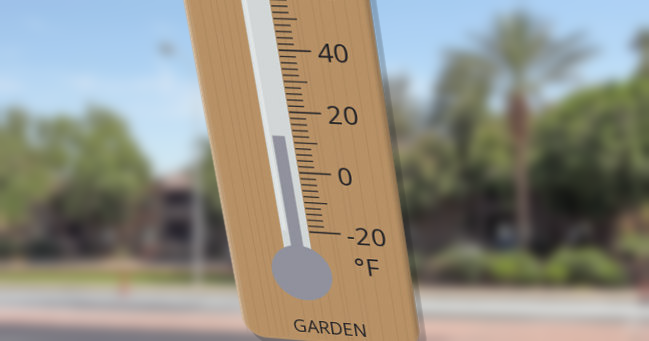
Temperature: value=12 unit=°F
